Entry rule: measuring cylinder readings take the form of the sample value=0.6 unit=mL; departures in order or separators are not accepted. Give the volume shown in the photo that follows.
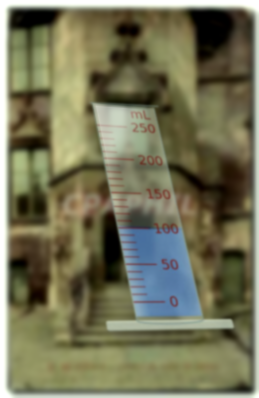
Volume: value=100 unit=mL
